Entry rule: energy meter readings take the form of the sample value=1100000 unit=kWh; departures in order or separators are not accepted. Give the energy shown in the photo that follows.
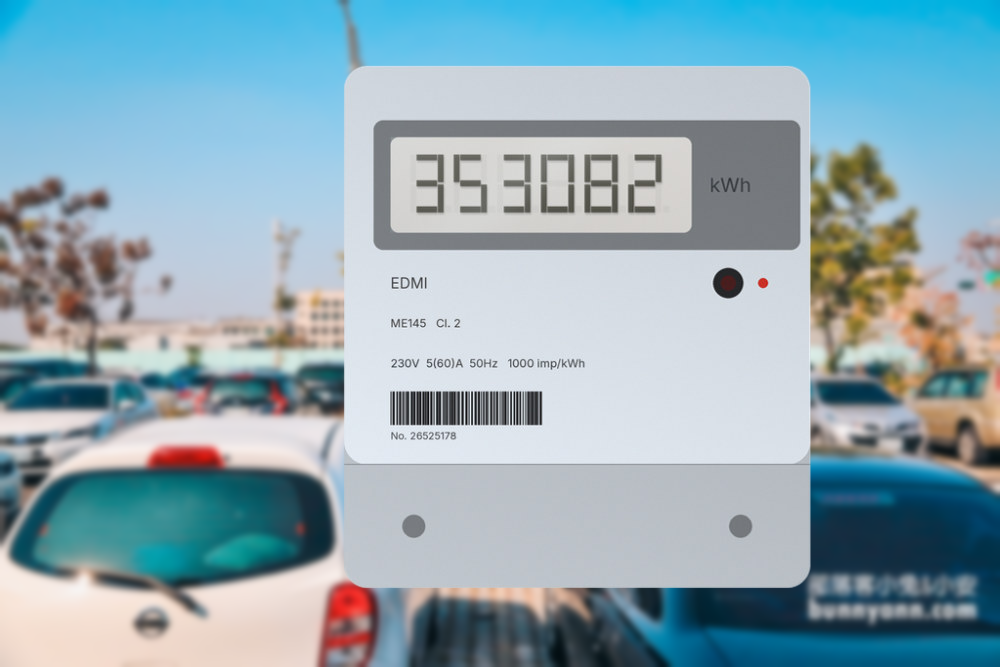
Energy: value=353082 unit=kWh
